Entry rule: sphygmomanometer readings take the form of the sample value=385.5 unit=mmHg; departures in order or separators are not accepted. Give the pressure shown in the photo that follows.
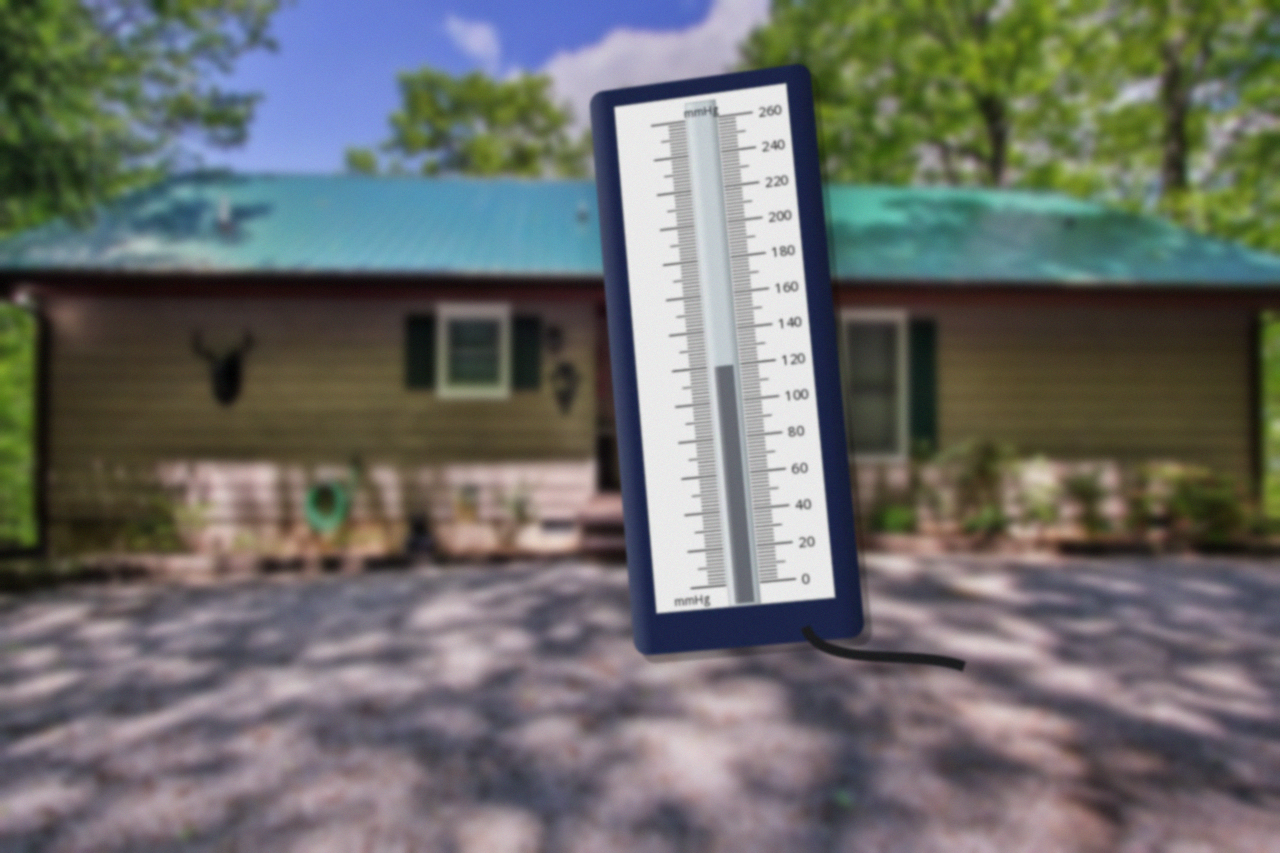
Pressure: value=120 unit=mmHg
